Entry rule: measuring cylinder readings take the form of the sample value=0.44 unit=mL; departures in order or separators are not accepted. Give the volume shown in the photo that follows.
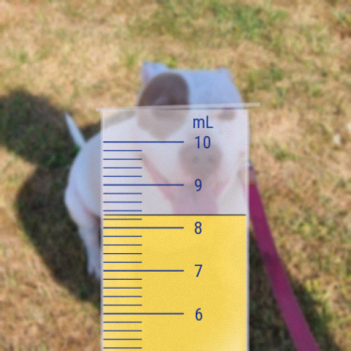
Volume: value=8.3 unit=mL
